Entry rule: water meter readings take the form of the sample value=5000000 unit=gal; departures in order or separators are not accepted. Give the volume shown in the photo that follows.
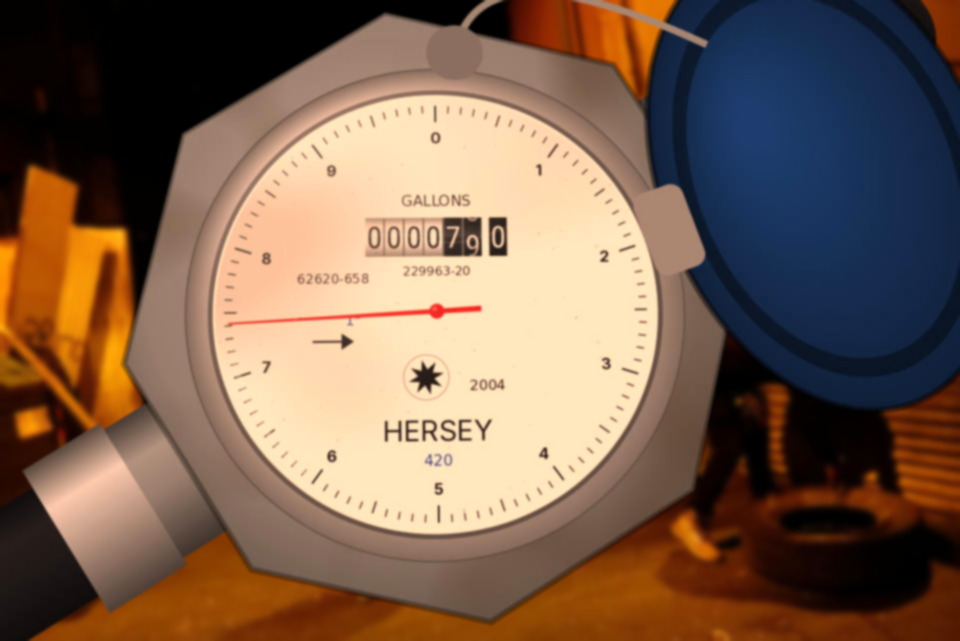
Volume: value=787.4 unit=gal
